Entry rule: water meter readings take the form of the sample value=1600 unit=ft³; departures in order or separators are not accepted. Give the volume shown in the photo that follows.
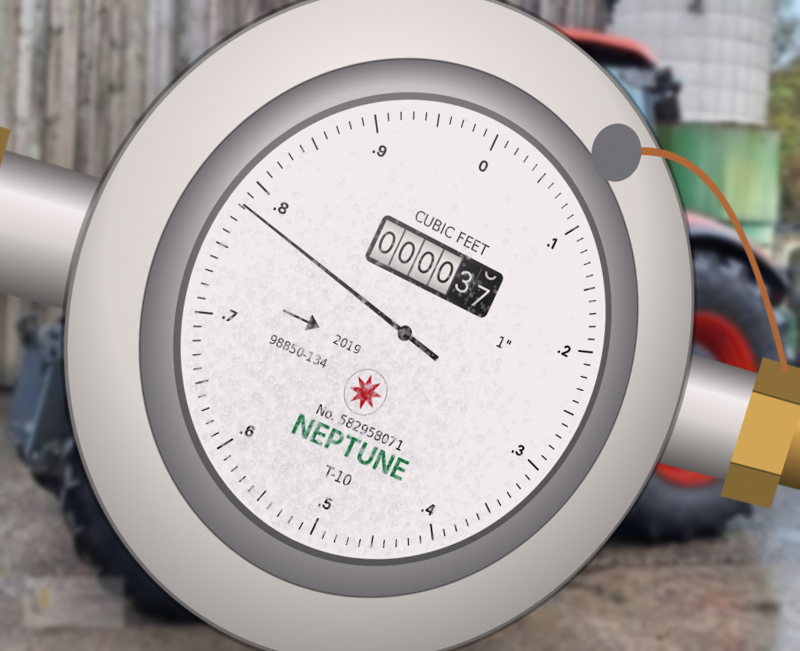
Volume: value=36.78 unit=ft³
